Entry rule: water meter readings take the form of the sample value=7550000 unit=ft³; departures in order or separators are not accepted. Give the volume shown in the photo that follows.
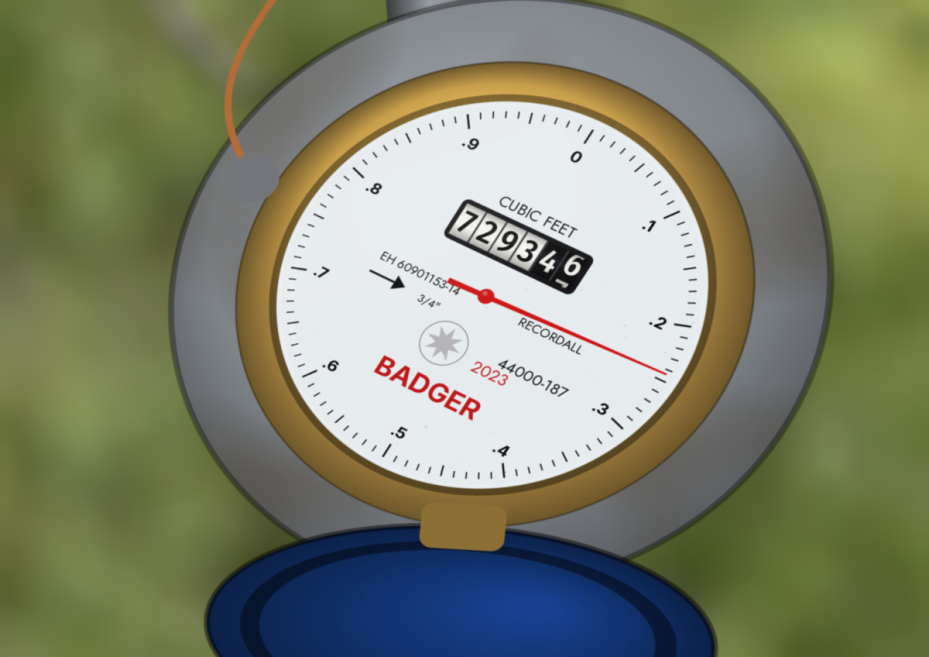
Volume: value=729346.24 unit=ft³
